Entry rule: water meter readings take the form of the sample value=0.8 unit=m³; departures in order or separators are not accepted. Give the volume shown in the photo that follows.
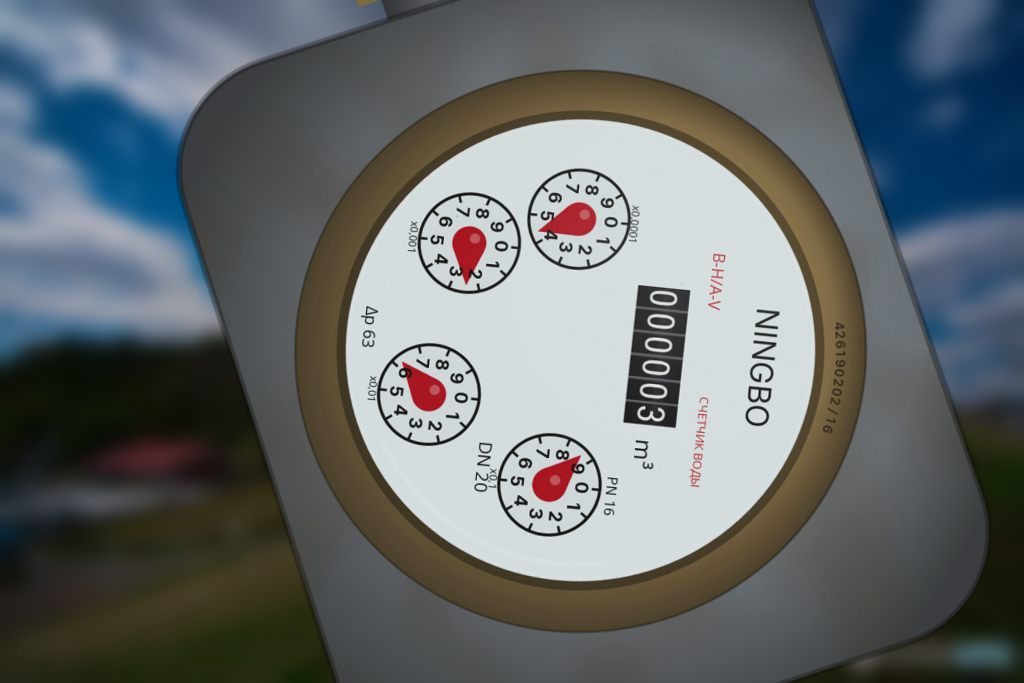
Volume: value=3.8624 unit=m³
